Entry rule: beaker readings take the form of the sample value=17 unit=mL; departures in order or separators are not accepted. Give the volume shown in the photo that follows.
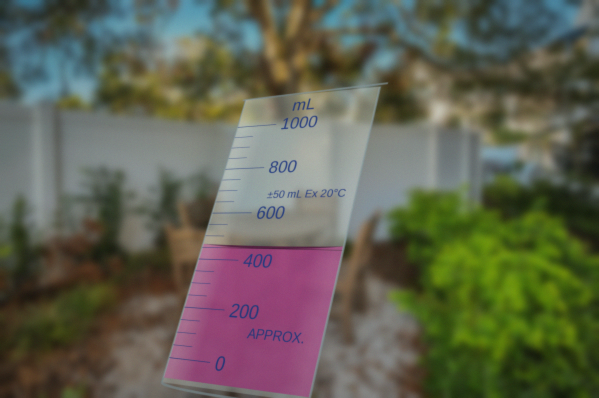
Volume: value=450 unit=mL
